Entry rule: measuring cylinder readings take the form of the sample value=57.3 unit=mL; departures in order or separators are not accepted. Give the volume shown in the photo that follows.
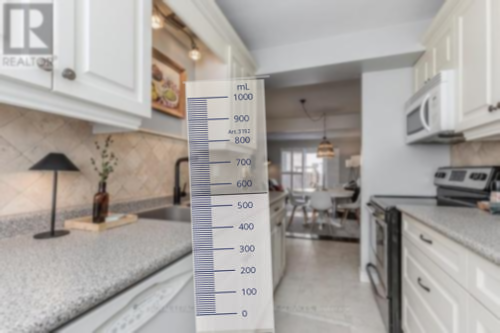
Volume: value=550 unit=mL
